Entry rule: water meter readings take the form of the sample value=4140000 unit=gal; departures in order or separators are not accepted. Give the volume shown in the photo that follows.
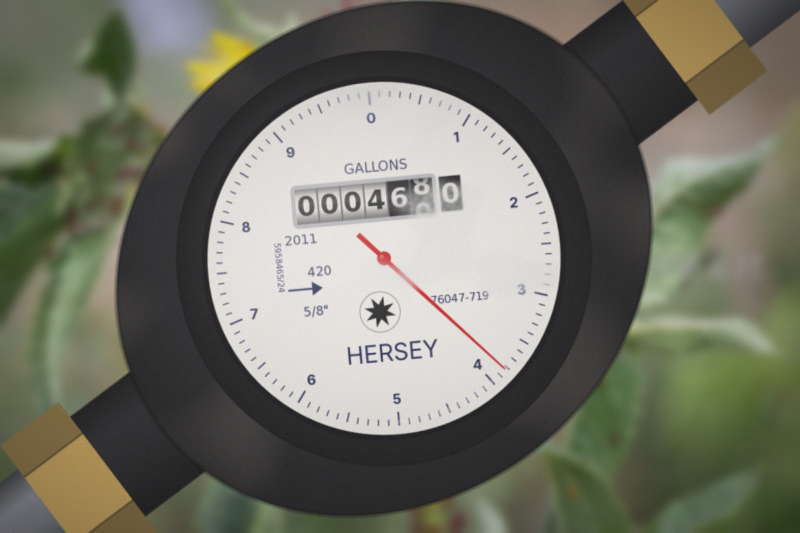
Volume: value=4683.8 unit=gal
